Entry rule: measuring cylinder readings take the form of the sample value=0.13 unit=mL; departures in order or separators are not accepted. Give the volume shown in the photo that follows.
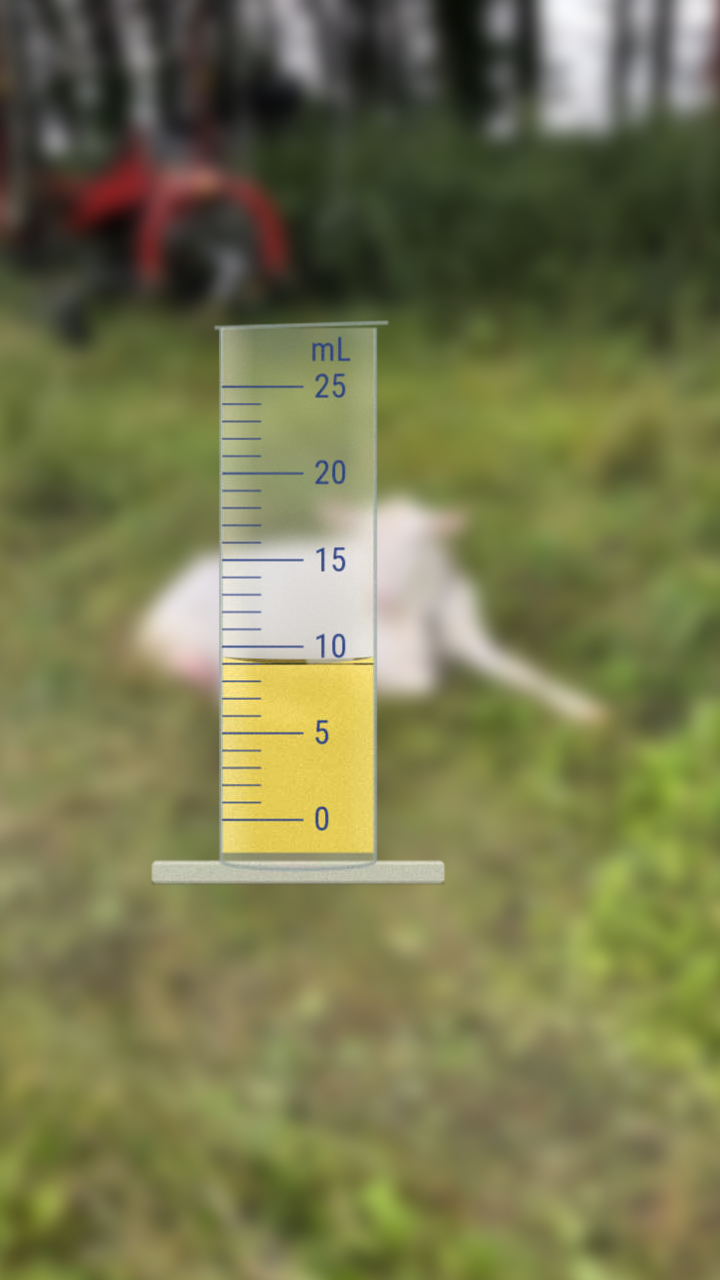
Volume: value=9 unit=mL
